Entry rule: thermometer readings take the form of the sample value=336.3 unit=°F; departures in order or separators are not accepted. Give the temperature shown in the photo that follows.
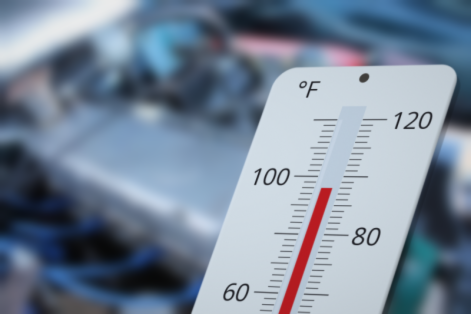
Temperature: value=96 unit=°F
